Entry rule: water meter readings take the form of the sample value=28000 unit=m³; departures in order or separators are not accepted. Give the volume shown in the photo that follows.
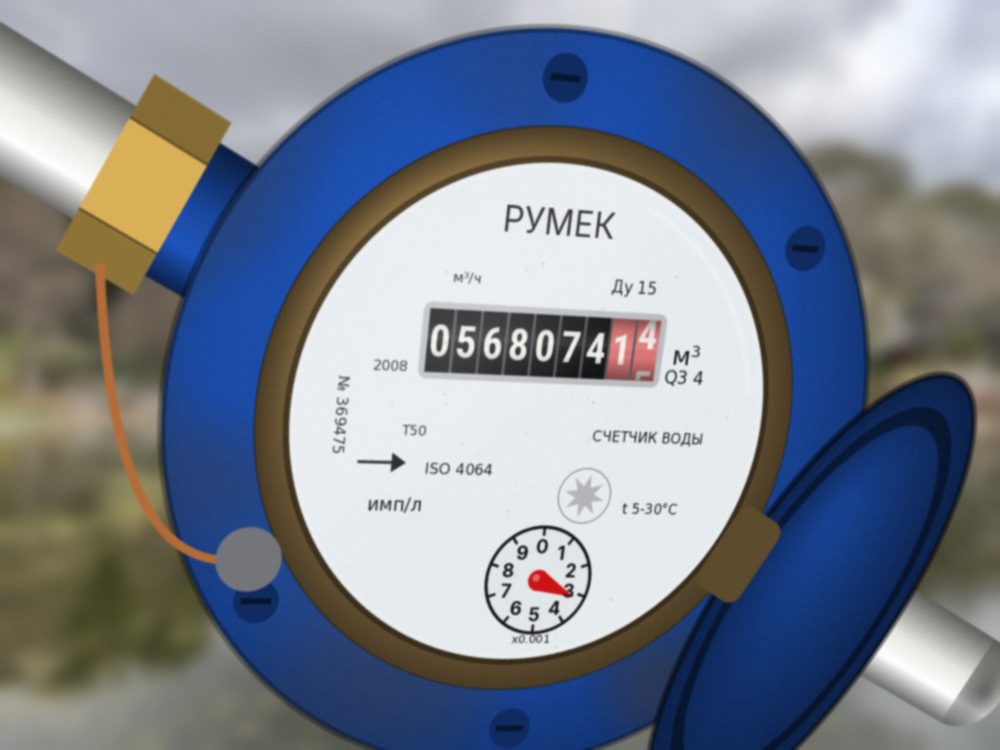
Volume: value=568074.143 unit=m³
